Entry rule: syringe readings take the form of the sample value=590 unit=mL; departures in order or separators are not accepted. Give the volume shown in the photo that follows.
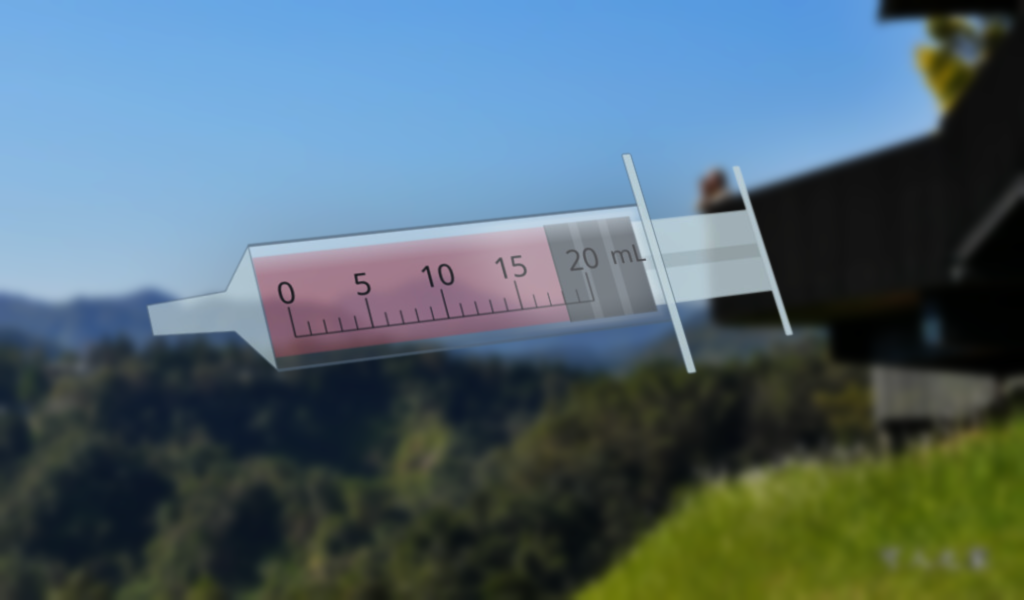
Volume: value=18 unit=mL
